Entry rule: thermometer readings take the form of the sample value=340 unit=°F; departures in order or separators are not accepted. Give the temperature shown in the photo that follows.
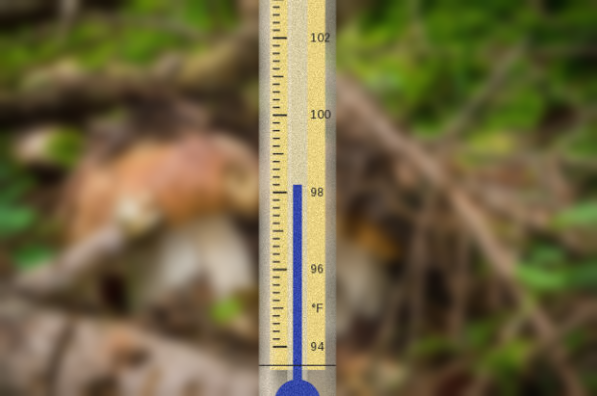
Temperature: value=98.2 unit=°F
